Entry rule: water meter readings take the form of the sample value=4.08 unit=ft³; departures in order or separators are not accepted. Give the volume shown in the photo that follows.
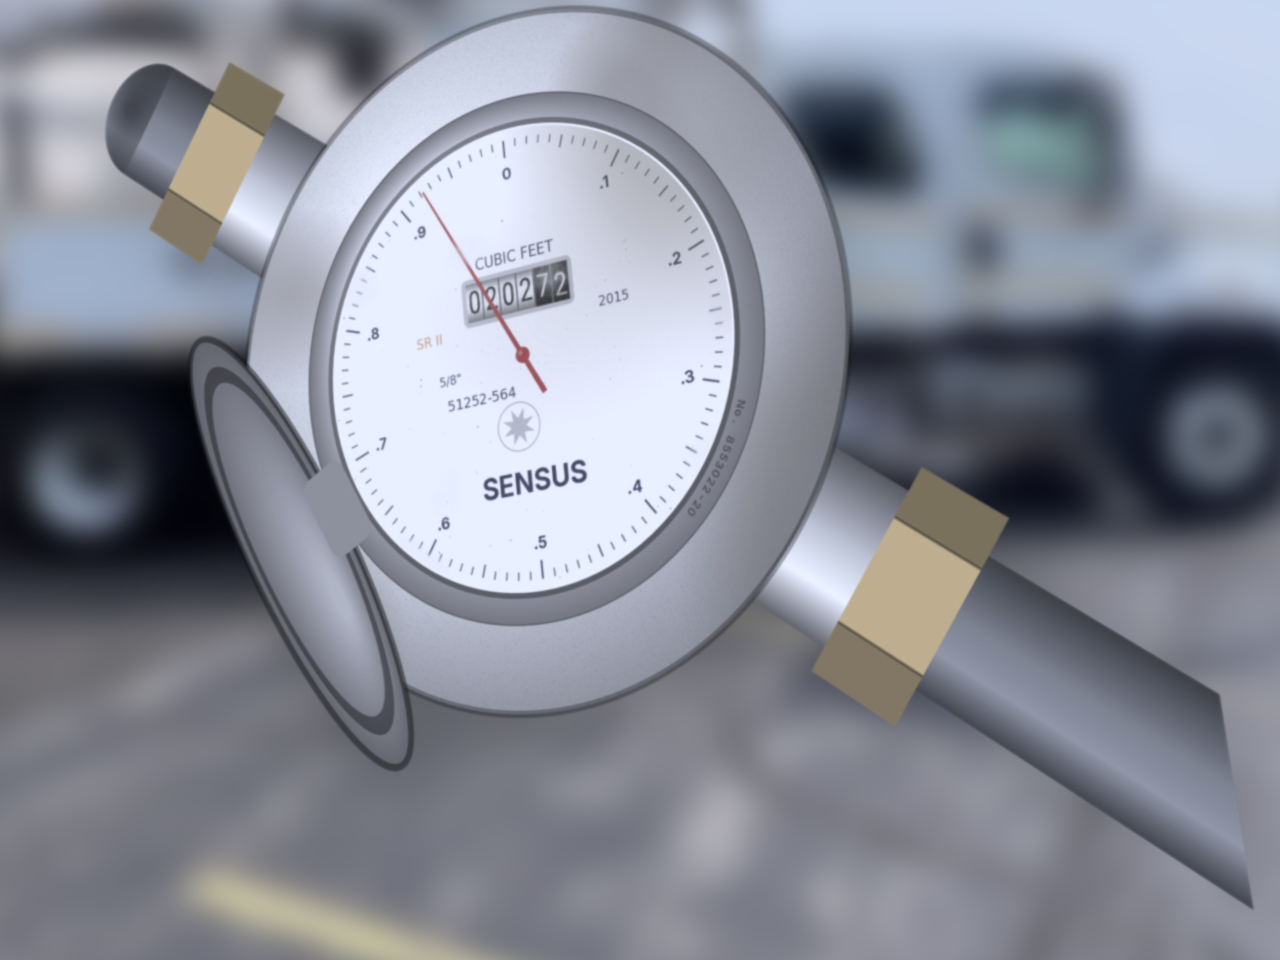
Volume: value=20271.92 unit=ft³
